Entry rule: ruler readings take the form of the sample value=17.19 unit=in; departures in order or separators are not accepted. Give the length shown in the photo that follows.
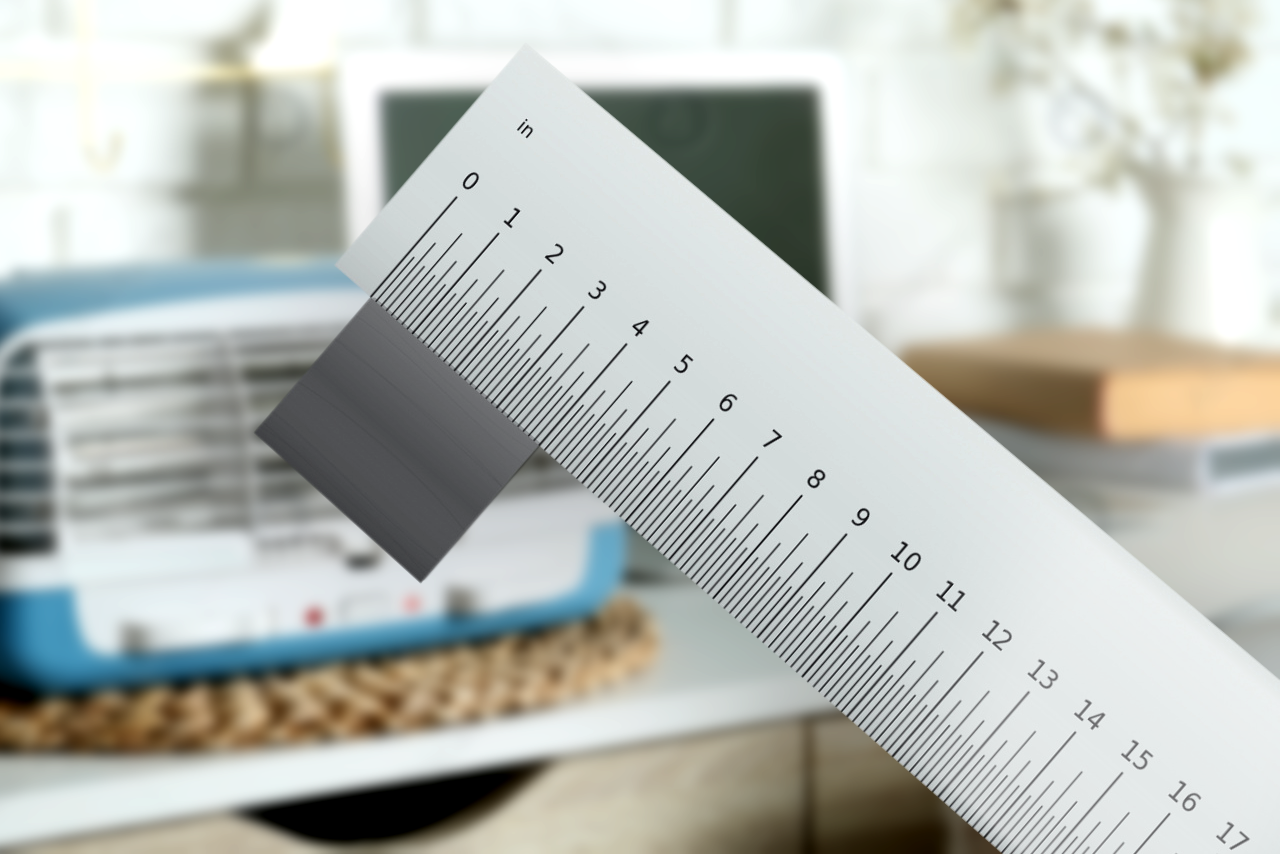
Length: value=4 unit=in
